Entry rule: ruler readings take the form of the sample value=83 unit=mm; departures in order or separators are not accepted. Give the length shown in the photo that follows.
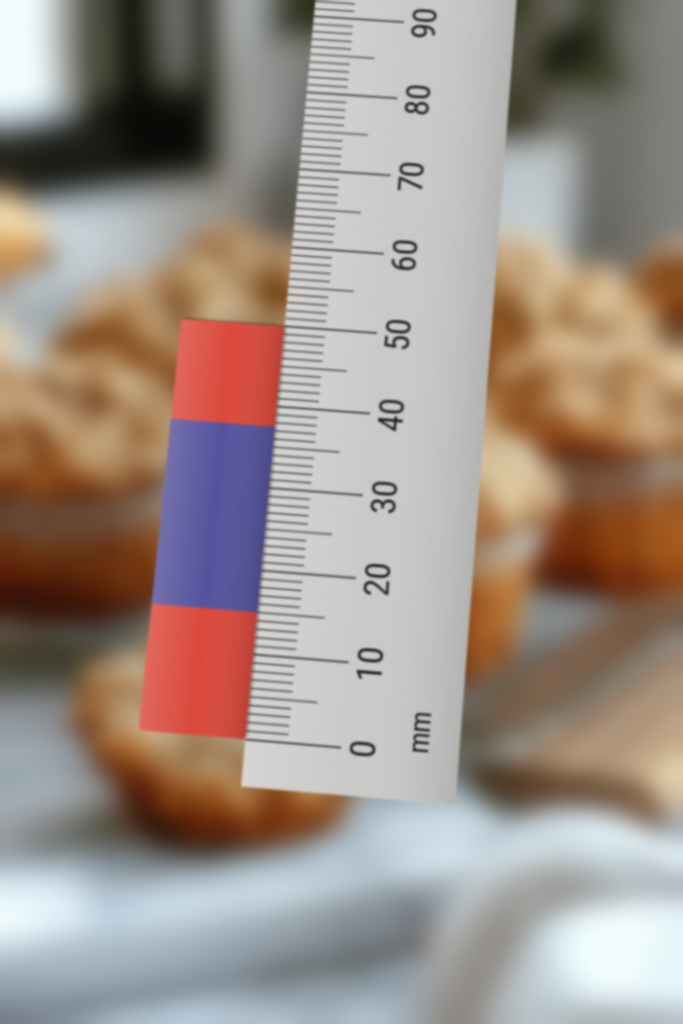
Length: value=50 unit=mm
